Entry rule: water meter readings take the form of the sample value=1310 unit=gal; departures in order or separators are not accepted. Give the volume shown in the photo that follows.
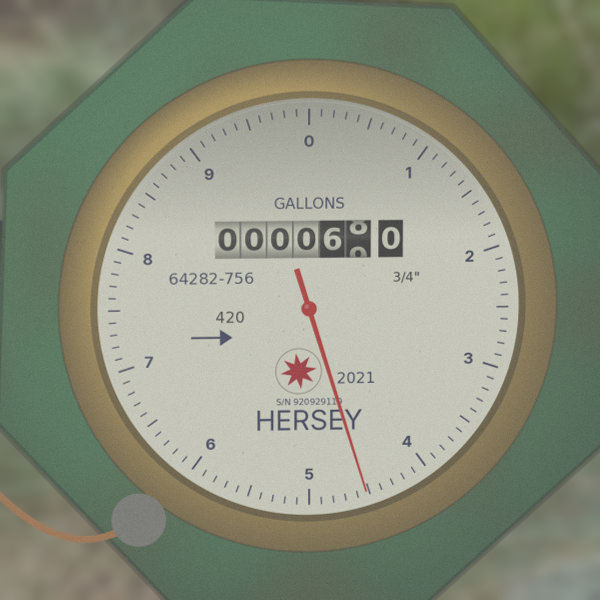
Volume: value=684.5 unit=gal
